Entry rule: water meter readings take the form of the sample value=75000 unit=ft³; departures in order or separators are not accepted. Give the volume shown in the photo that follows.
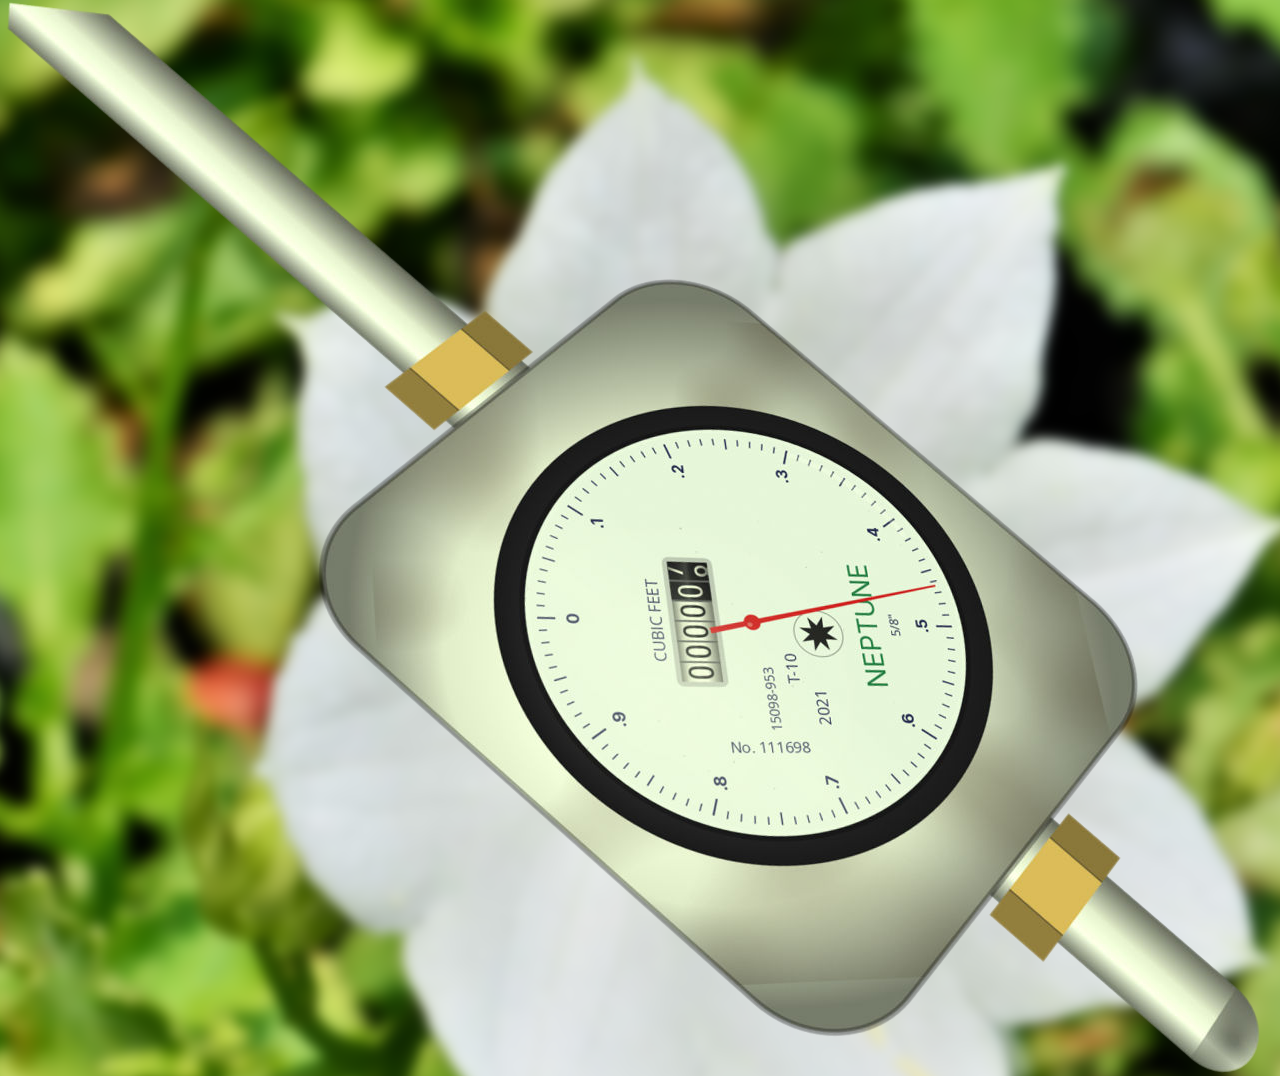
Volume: value=7.46 unit=ft³
